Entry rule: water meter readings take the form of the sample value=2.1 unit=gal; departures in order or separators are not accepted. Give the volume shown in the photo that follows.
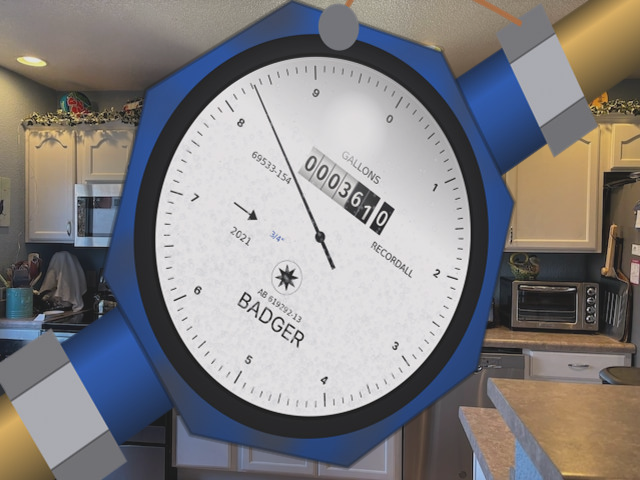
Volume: value=3608.3 unit=gal
